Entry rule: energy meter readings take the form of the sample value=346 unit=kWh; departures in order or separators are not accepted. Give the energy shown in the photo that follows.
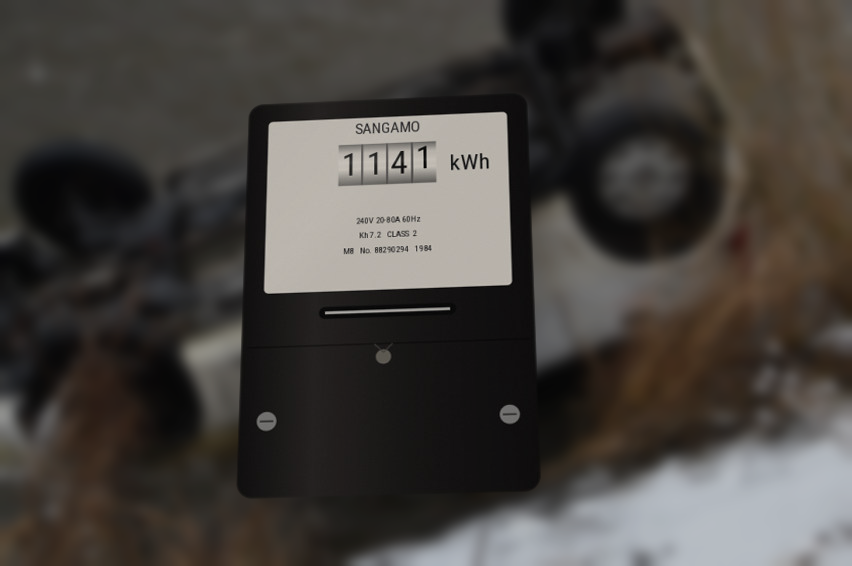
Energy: value=1141 unit=kWh
